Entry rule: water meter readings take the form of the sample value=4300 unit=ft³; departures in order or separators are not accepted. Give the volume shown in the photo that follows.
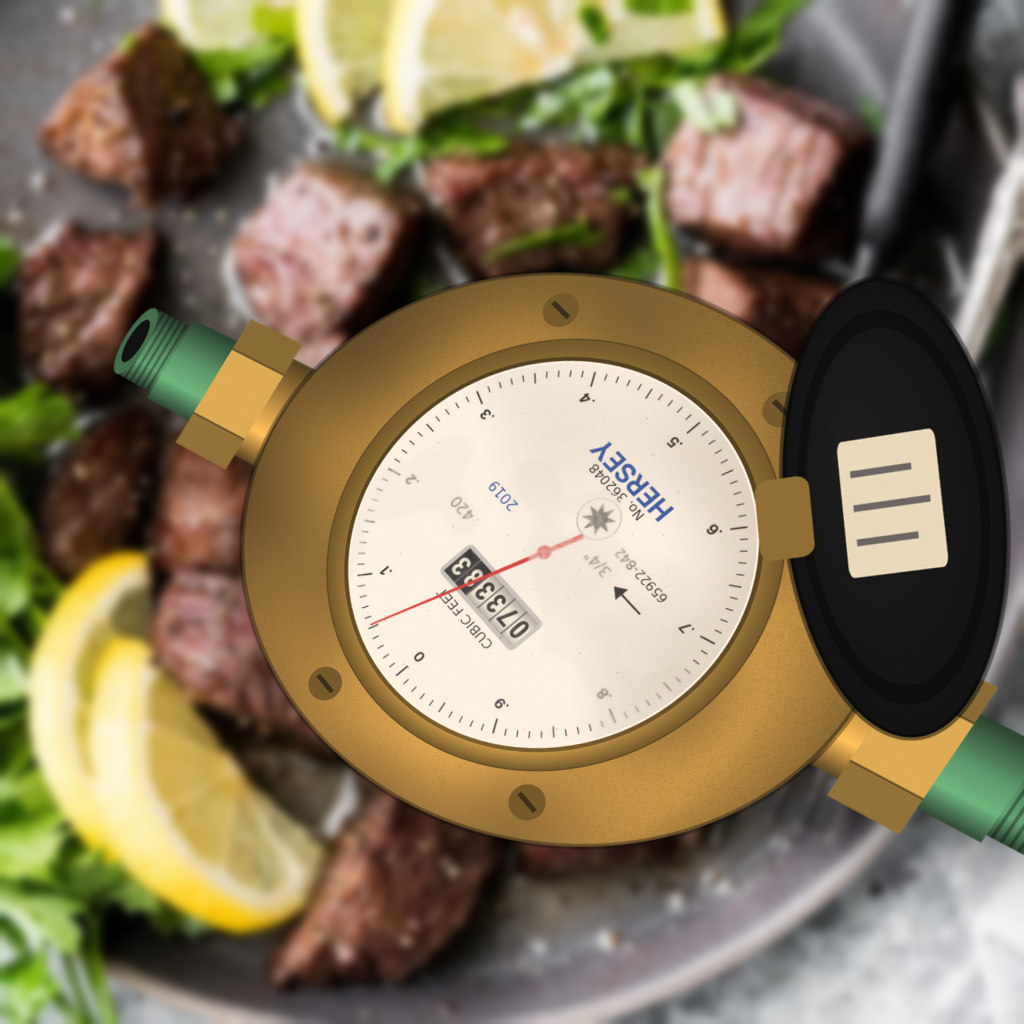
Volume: value=73383.05 unit=ft³
